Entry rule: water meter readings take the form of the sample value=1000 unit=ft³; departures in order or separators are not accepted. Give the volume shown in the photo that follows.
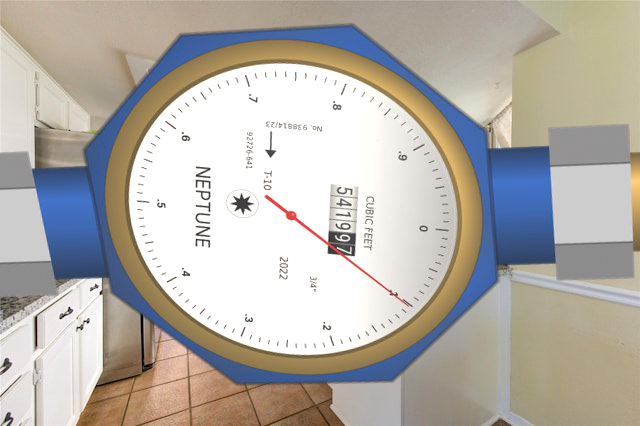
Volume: value=541997.10 unit=ft³
